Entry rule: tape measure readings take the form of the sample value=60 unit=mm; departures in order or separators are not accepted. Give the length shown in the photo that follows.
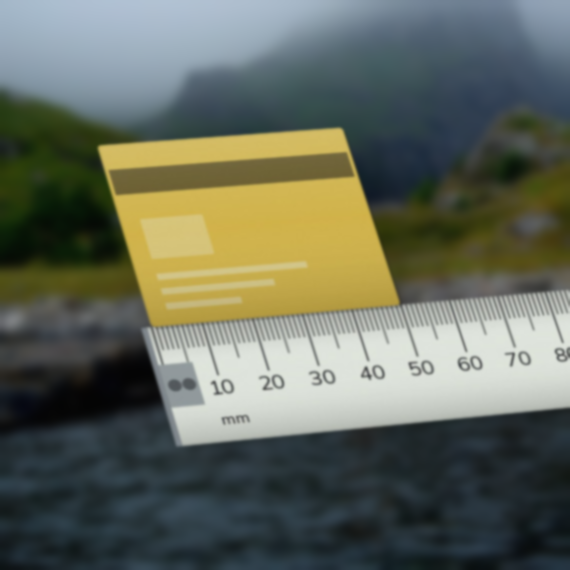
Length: value=50 unit=mm
